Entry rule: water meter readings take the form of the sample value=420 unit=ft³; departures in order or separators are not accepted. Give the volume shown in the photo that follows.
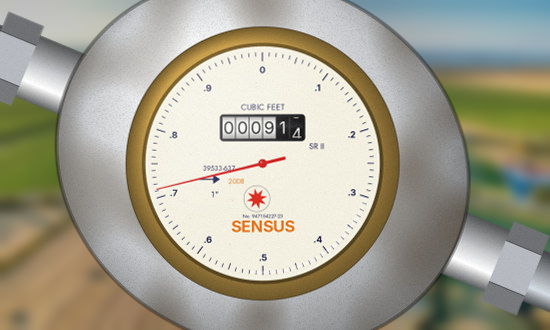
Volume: value=913.71 unit=ft³
